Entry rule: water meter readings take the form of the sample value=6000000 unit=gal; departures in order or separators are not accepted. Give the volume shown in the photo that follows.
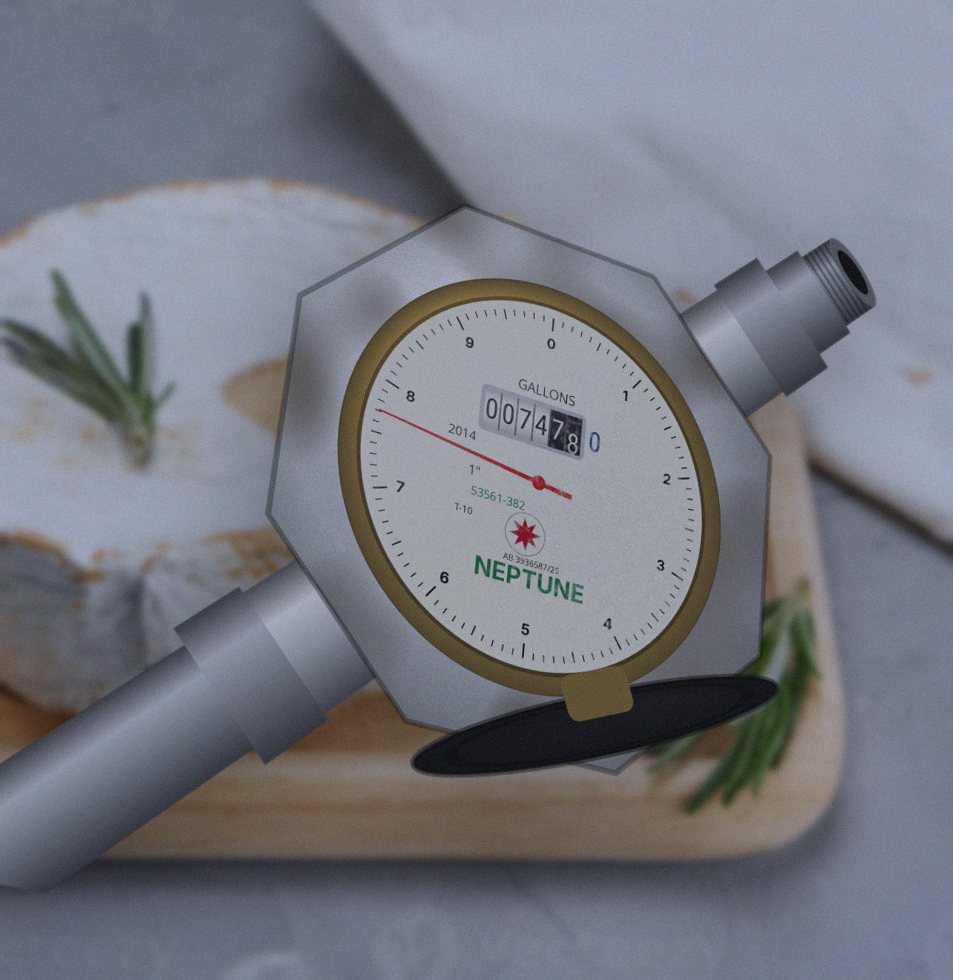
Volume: value=74777.7 unit=gal
